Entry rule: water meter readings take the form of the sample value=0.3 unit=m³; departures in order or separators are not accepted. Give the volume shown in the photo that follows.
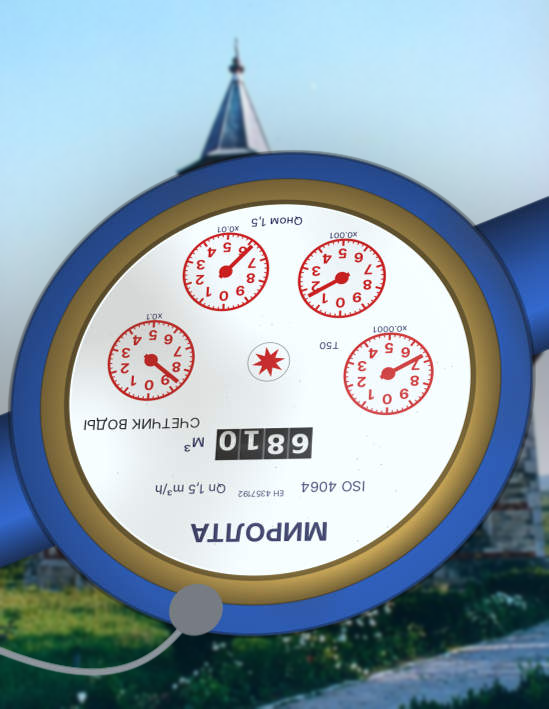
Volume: value=6809.8616 unit=m³
